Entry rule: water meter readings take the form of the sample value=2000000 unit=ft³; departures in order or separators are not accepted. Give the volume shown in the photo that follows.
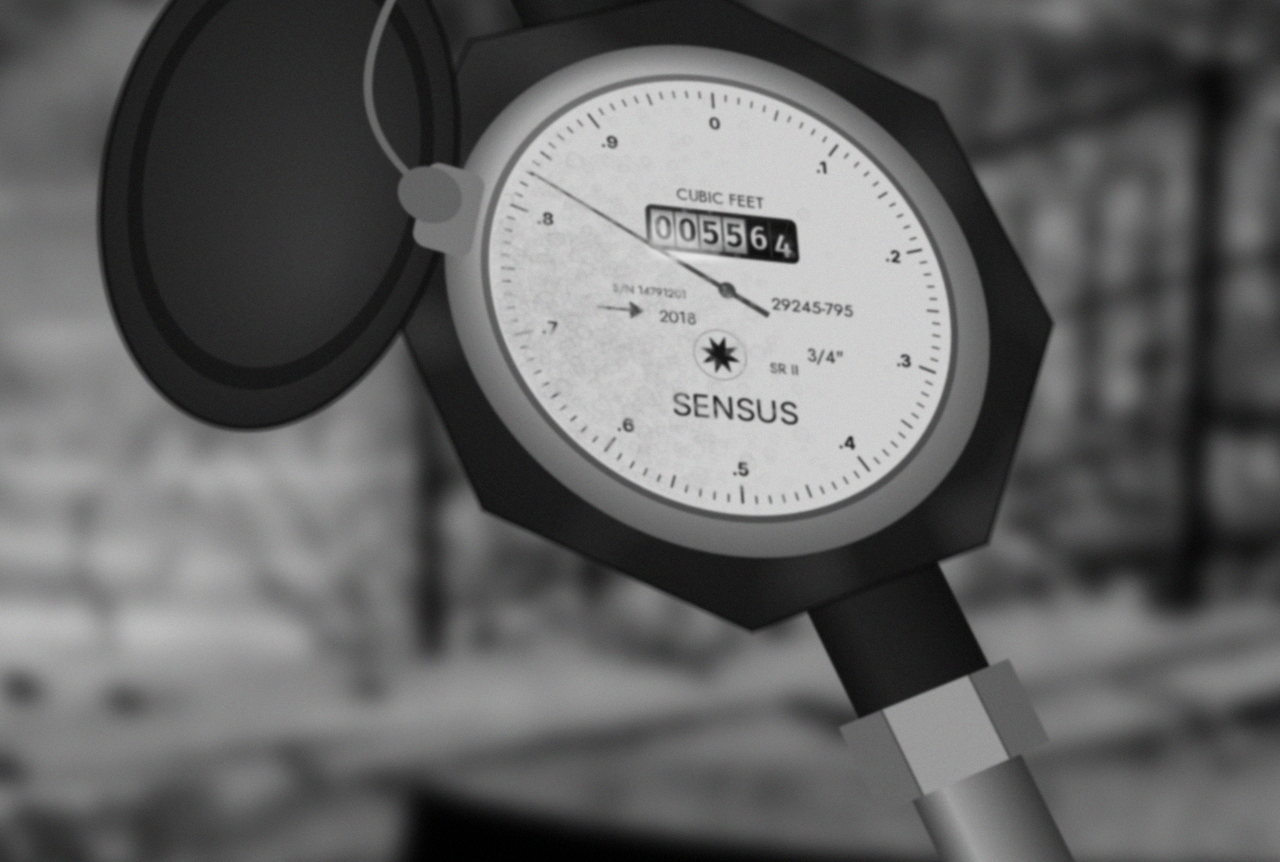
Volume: value=5563.83 unit=ft³
